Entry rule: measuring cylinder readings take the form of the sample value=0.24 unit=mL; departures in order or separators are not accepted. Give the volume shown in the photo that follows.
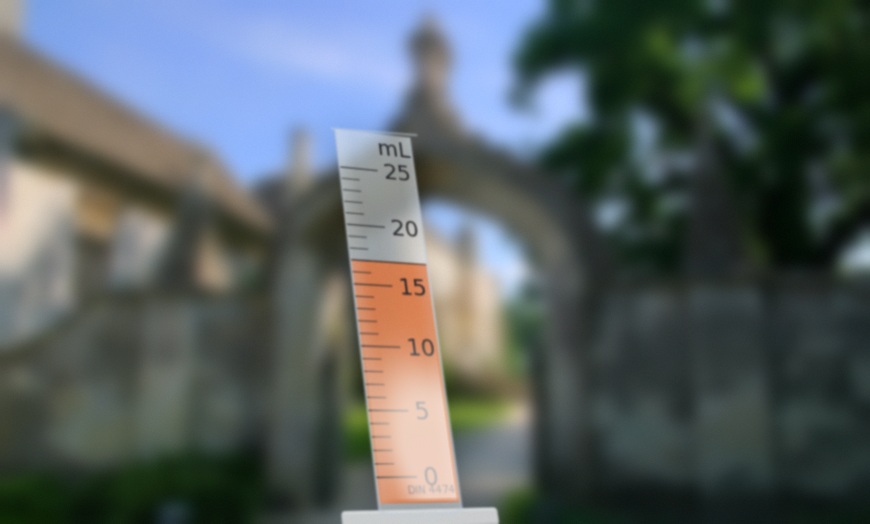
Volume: value=17 unit=mL
